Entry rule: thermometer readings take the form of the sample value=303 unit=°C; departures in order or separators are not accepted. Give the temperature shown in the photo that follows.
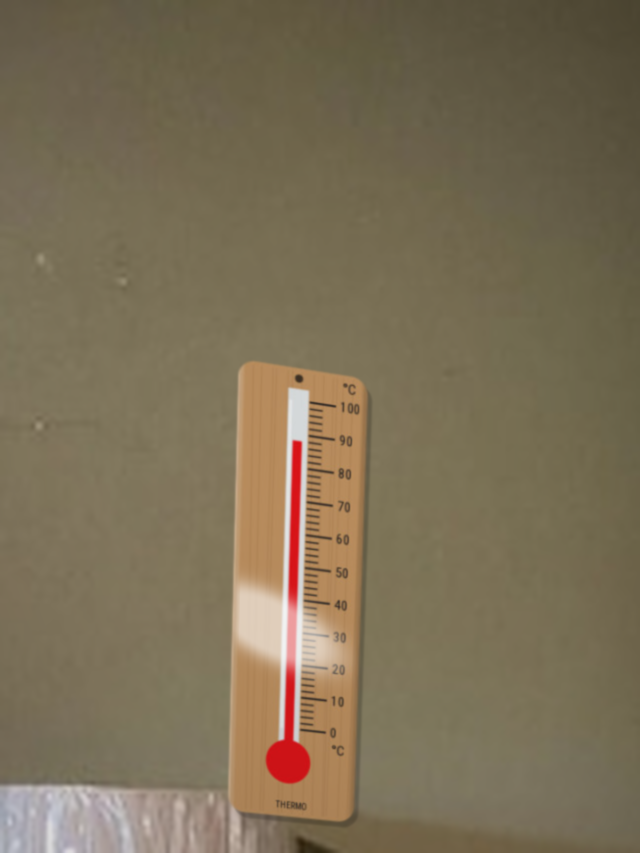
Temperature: value=88 unit=°C
